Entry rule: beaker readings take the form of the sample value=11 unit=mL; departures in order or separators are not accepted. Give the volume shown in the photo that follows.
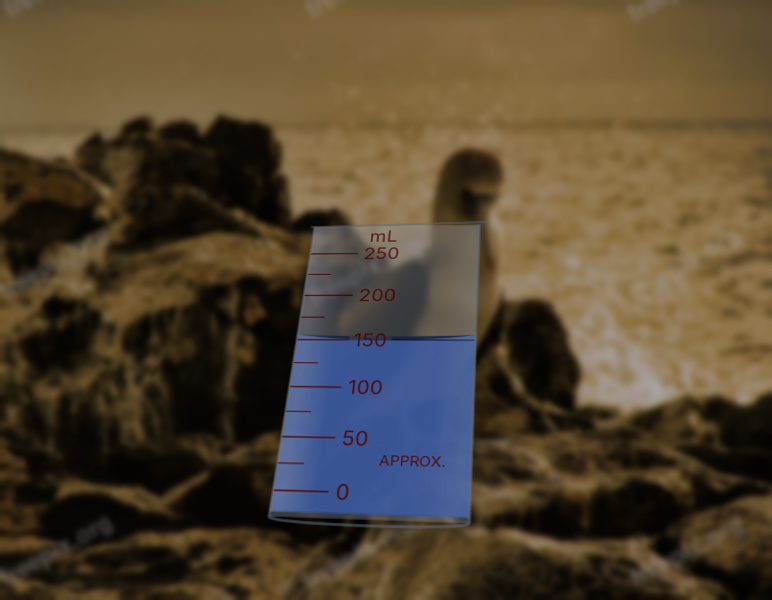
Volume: value=150 unit=mL
